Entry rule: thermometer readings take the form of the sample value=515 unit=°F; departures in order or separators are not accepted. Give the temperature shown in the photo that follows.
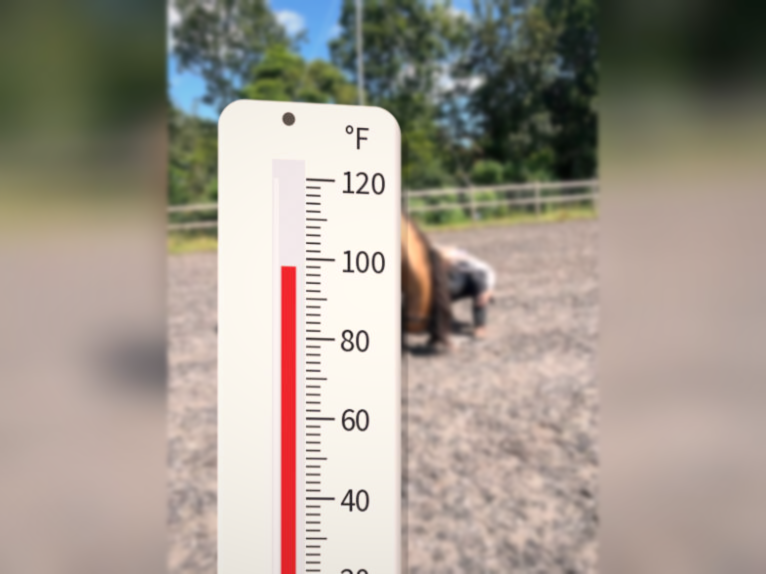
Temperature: value=98 unit=°F
